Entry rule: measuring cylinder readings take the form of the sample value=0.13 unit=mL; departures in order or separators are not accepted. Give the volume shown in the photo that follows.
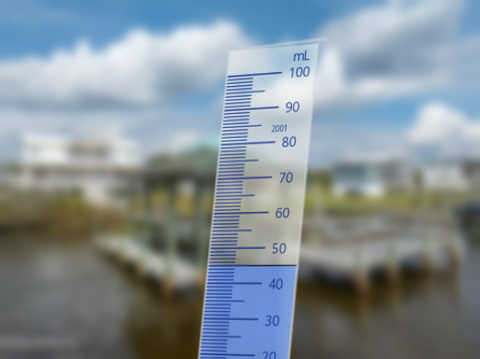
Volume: value=45 unit=mL
